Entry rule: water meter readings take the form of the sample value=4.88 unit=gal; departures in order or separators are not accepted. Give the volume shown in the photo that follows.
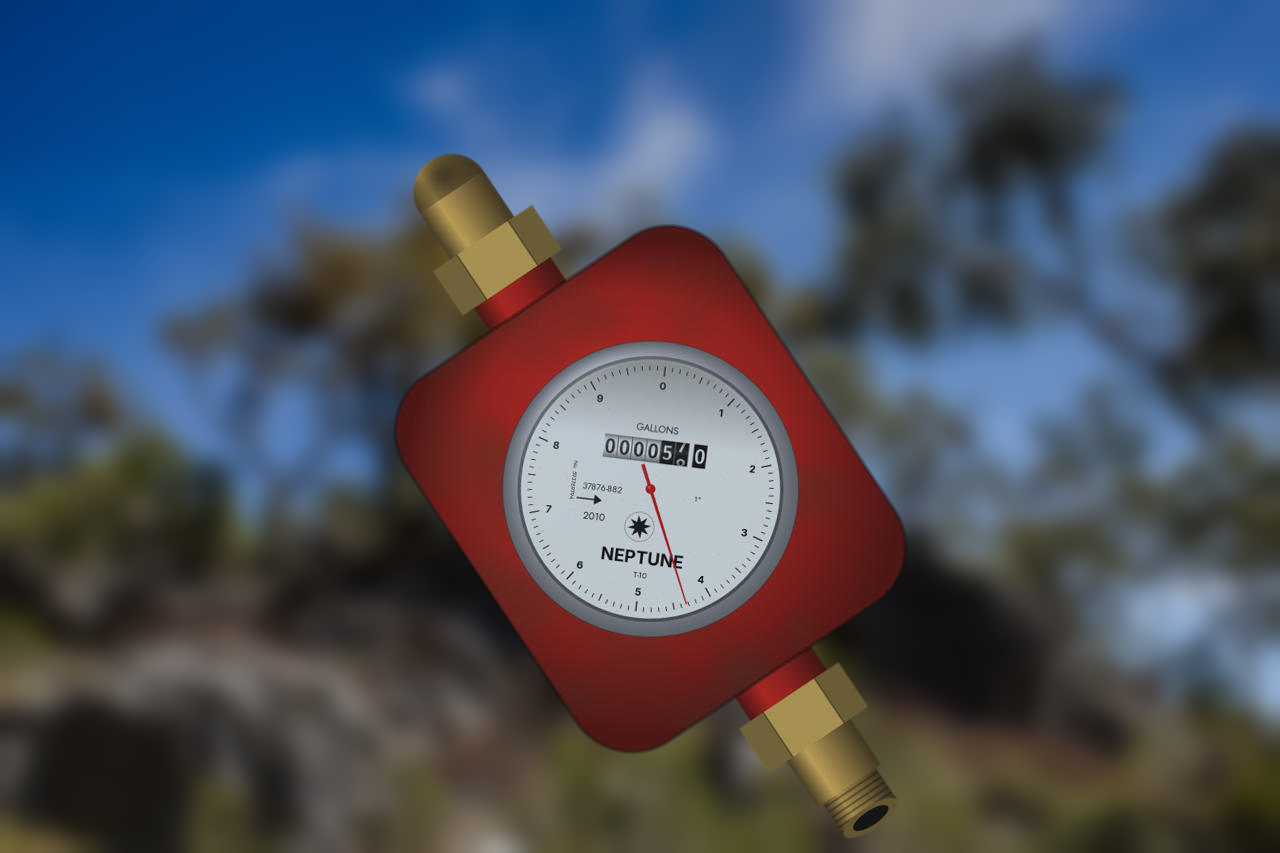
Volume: value=574.3 unit=gal
